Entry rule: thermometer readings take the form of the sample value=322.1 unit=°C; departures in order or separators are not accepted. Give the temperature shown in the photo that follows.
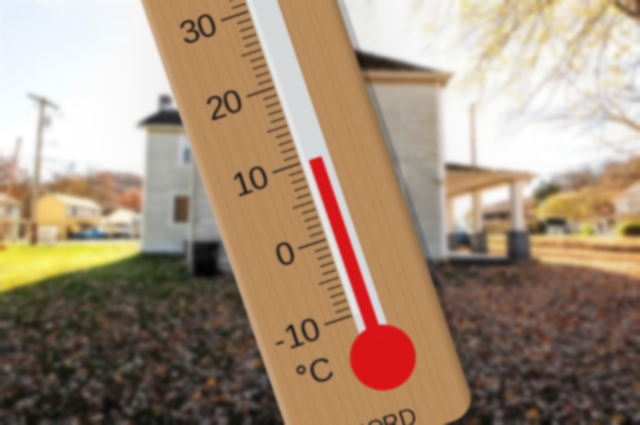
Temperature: value=10 unit=°C
